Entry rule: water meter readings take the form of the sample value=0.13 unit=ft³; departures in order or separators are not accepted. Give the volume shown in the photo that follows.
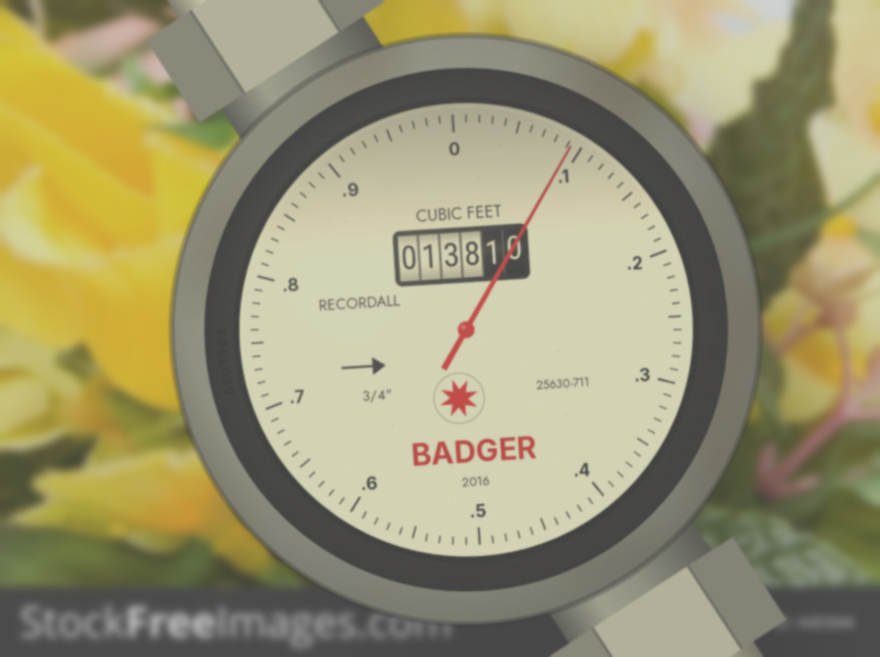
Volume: value=13810.09 unit=ft³
